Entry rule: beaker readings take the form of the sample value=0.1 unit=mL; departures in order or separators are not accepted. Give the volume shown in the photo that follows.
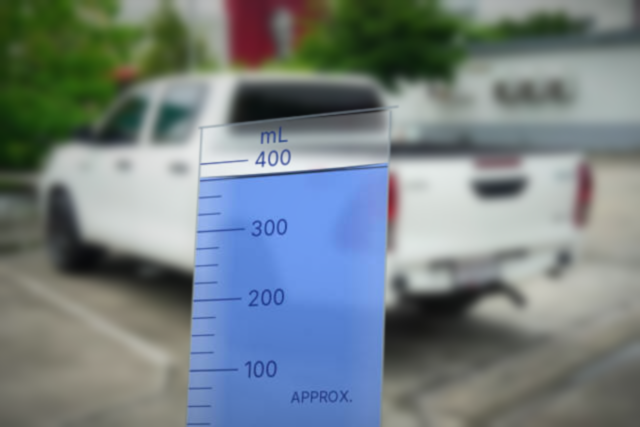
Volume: value=375 unit=mL
